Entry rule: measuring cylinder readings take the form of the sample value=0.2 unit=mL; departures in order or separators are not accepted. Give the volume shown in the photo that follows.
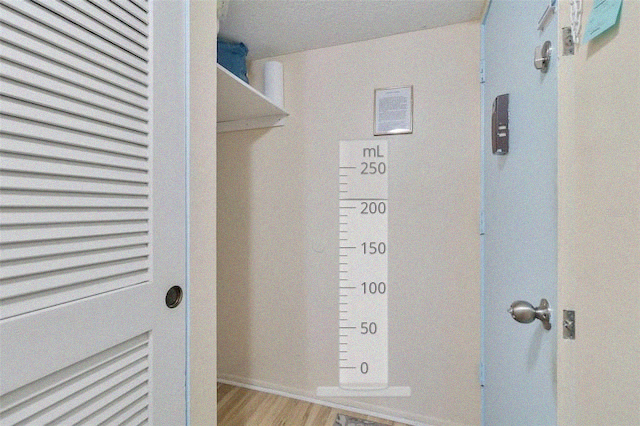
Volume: value=210 unit=mL
